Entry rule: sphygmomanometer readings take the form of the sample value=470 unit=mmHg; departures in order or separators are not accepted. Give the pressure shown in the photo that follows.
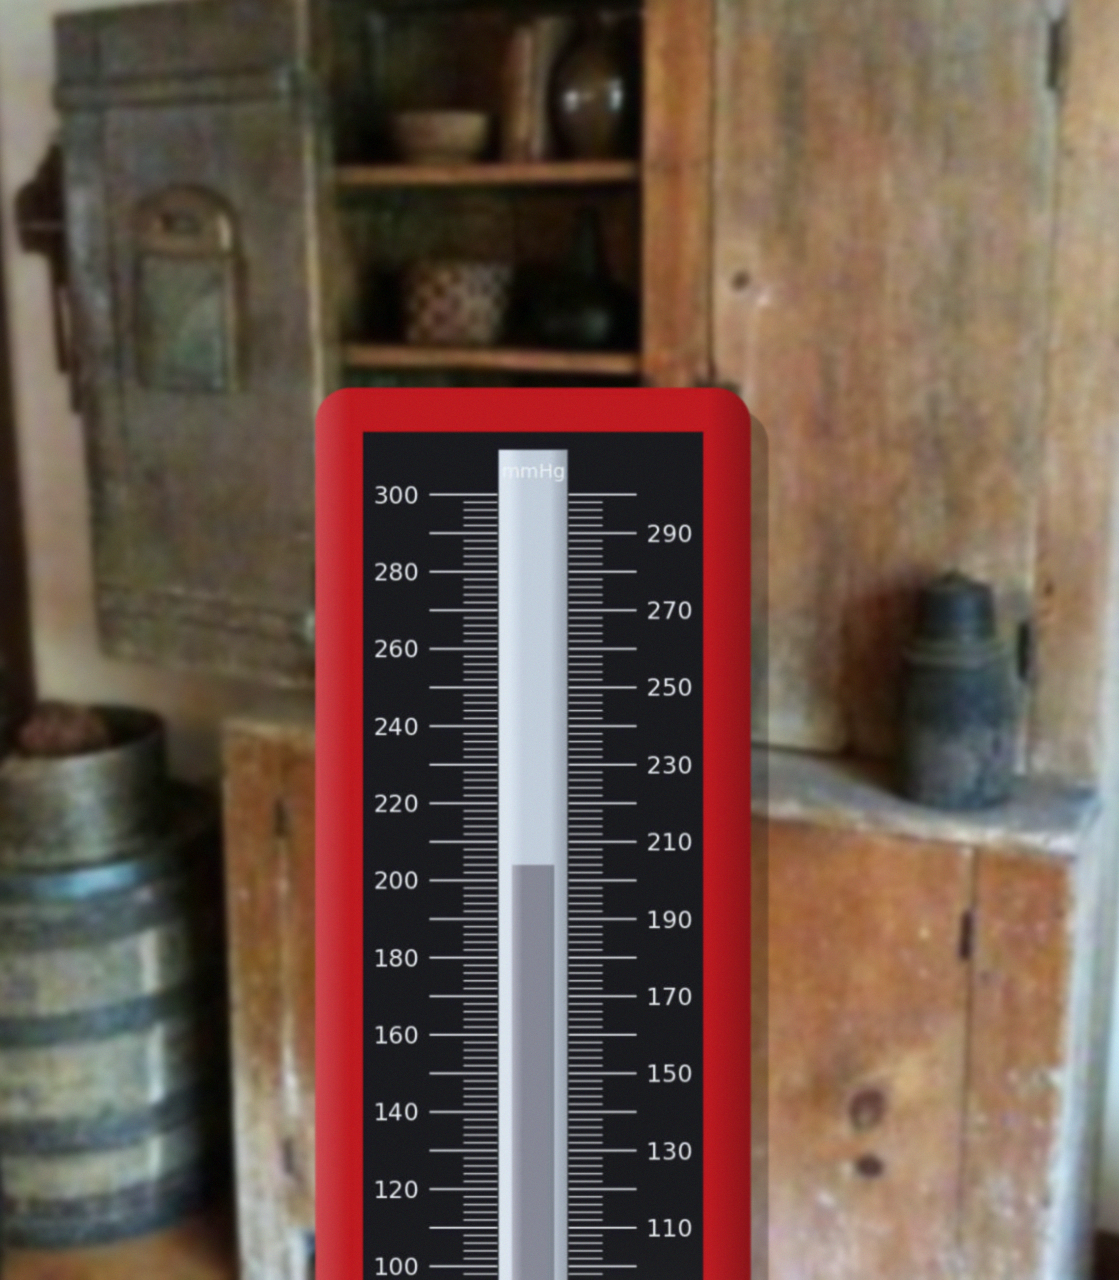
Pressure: value=204 unit=mmHg
